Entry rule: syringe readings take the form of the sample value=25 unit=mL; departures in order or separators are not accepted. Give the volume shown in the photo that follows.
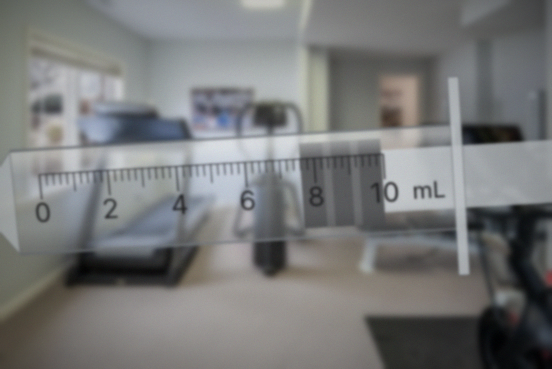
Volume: value=7.6 unit=mL
